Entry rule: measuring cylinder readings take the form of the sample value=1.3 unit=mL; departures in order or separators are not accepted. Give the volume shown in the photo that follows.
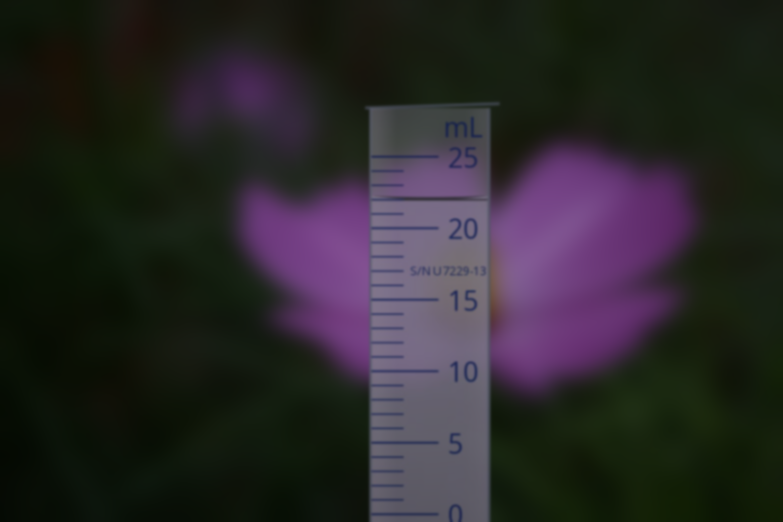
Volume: value=22 unit=mL
